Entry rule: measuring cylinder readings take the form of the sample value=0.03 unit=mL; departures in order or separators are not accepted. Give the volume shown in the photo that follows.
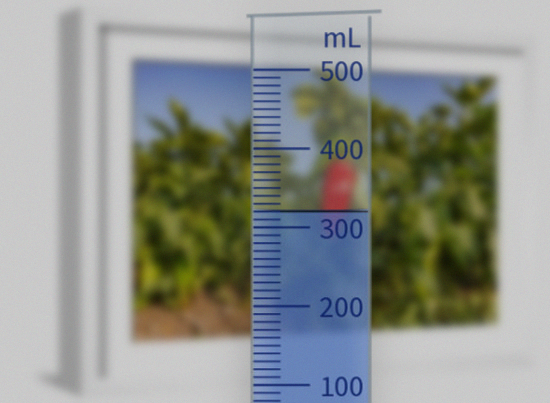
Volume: value=320 unit=mL
